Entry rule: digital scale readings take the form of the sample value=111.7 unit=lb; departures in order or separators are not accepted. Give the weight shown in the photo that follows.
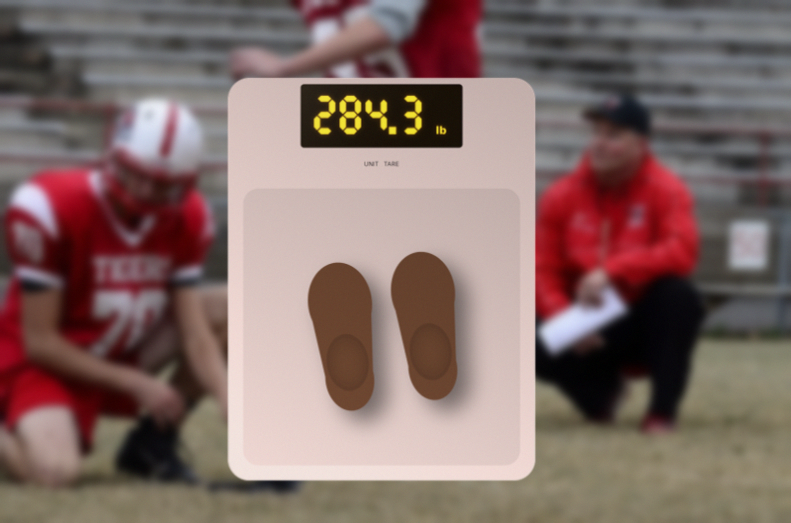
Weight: value=284.3 unit=lb
